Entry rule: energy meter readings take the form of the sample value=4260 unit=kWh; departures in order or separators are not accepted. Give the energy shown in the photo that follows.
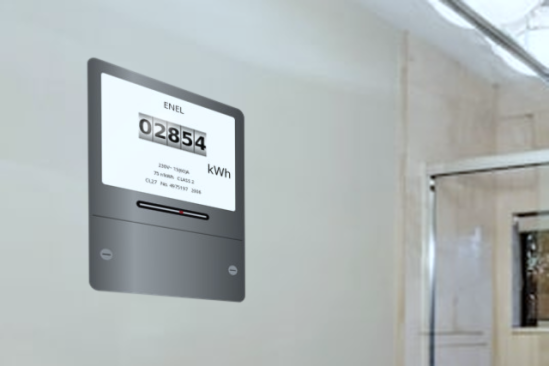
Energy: value=2854 unit=kWh
